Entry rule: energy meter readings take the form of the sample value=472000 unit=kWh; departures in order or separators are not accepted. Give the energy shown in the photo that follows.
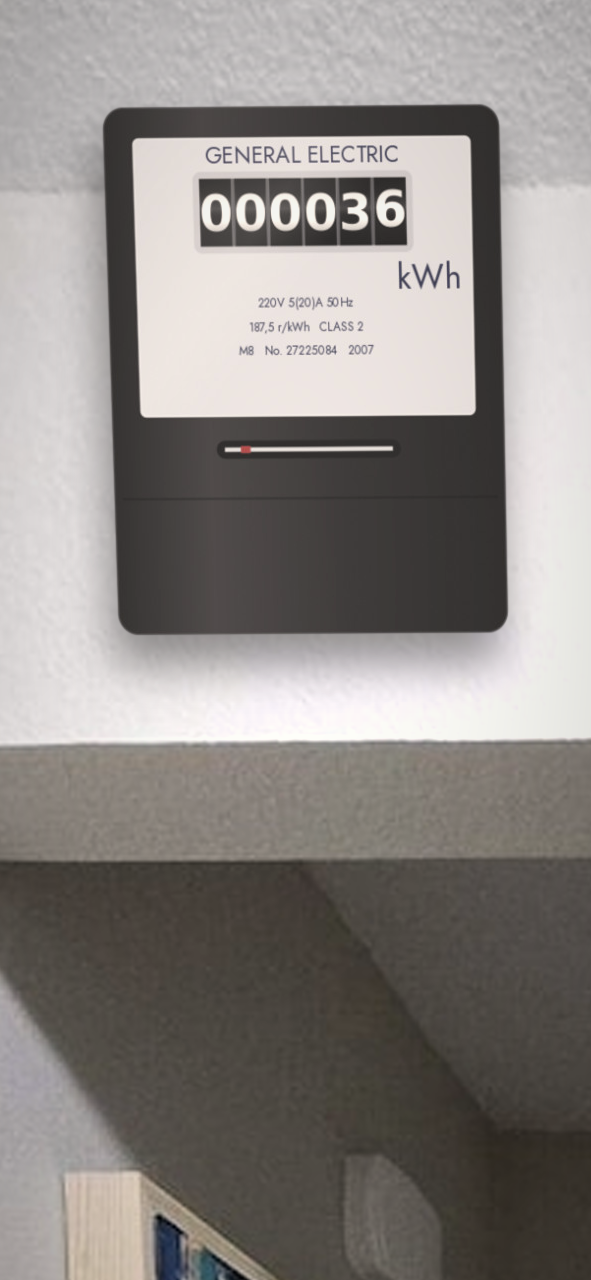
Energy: value=36 unit=kWh
